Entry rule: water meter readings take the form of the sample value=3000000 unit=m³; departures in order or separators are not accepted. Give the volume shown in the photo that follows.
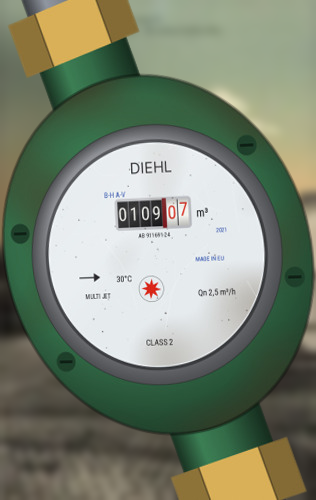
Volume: value=109.07 unit=m³
